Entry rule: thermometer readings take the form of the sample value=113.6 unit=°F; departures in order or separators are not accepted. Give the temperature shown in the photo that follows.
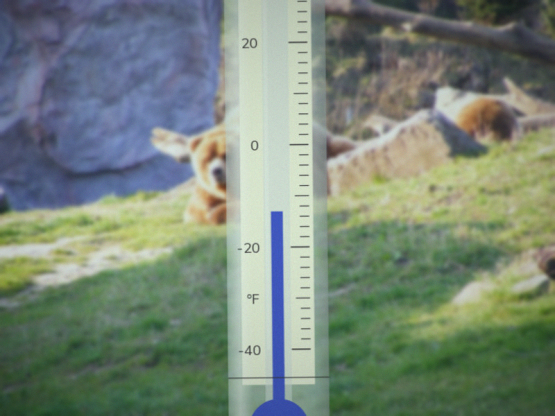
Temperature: value=-13 unit=°F
